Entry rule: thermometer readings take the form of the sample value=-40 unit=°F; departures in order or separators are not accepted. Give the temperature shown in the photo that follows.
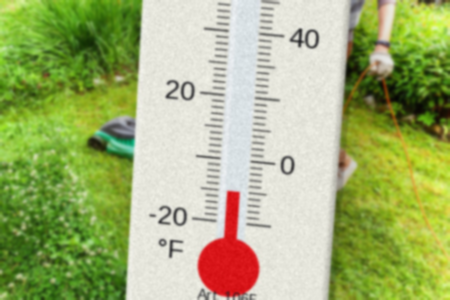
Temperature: value=-10 unit=°F
